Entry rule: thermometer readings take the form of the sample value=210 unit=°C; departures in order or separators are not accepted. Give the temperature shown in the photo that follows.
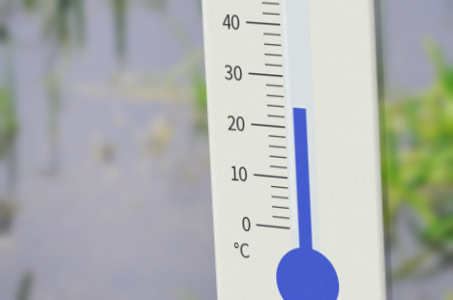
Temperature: value=24 unit=°C
